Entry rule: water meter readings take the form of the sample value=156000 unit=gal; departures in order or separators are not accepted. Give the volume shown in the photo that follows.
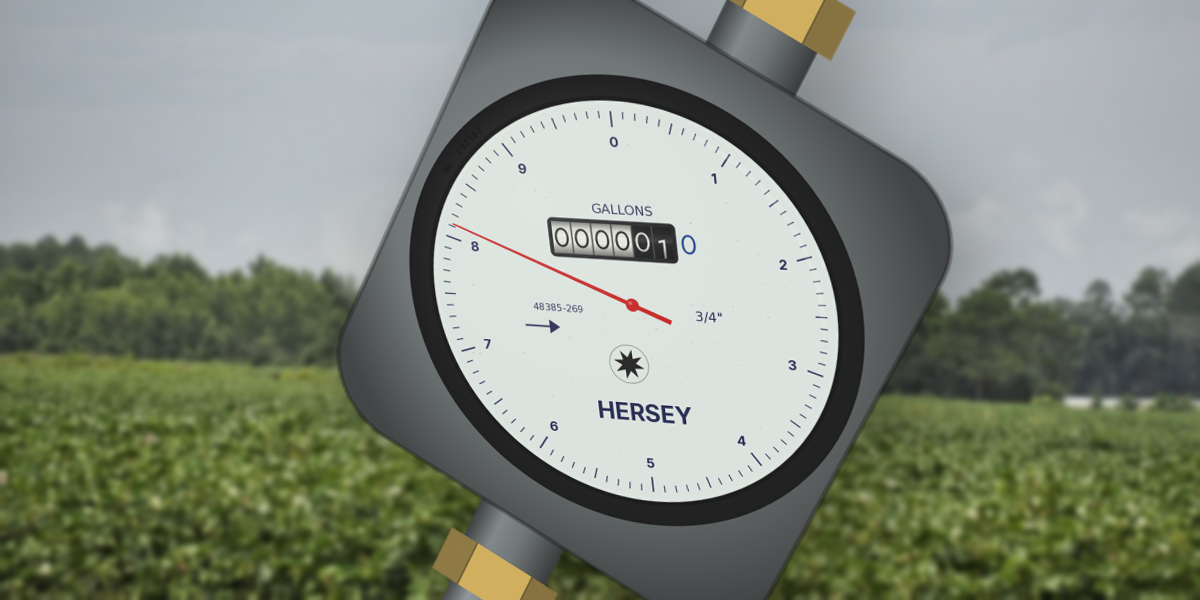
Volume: value=8.1 unit=gal
